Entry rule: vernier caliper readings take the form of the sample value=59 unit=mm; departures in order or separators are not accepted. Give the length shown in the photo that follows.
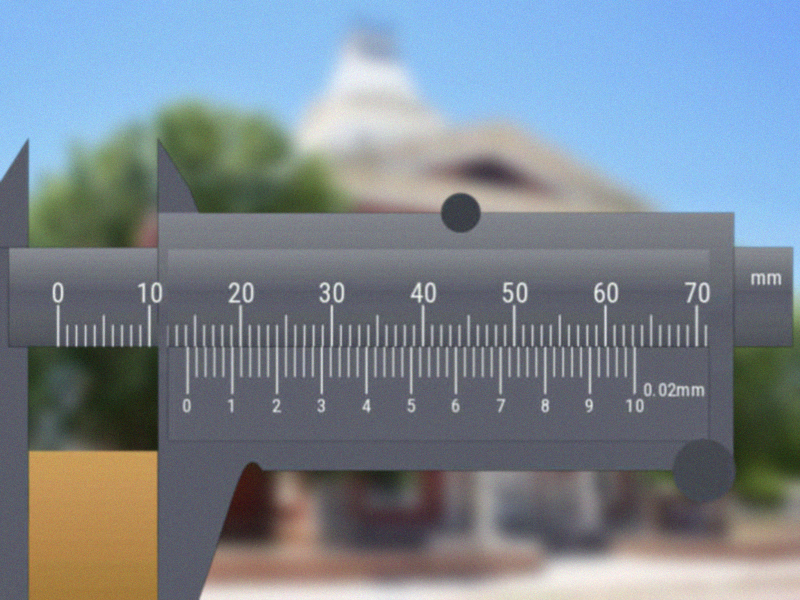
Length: value=14.2 unit=mm
